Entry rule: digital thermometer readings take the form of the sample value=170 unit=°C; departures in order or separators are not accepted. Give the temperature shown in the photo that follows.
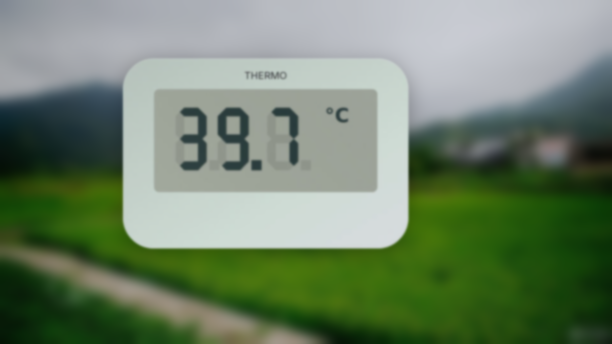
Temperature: value=39.7 unit=°C
